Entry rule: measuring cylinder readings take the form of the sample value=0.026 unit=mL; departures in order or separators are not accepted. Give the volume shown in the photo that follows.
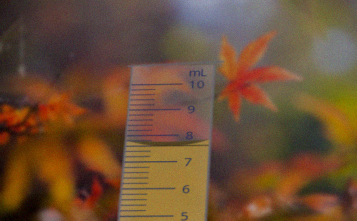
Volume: value=7.6 unit=mL
